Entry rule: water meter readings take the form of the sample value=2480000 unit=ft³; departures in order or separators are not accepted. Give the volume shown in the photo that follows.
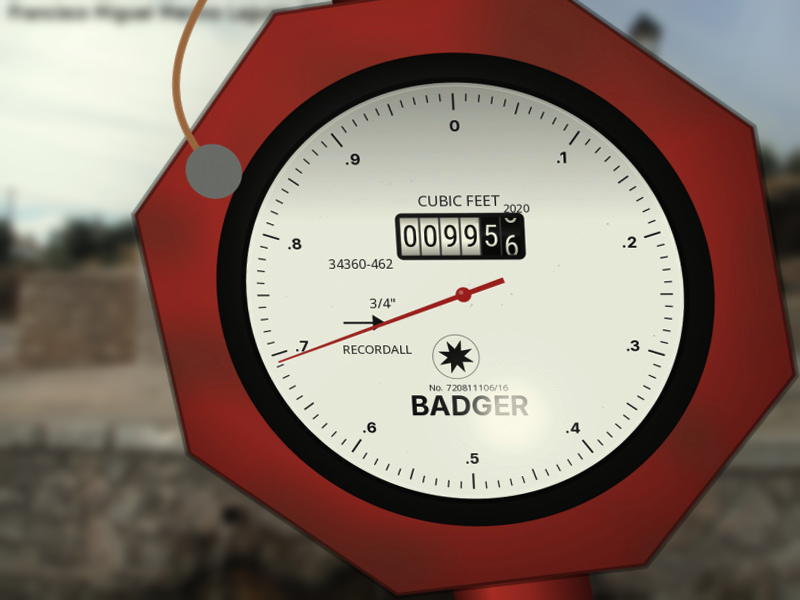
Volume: value=9955.69 unit=ft³
